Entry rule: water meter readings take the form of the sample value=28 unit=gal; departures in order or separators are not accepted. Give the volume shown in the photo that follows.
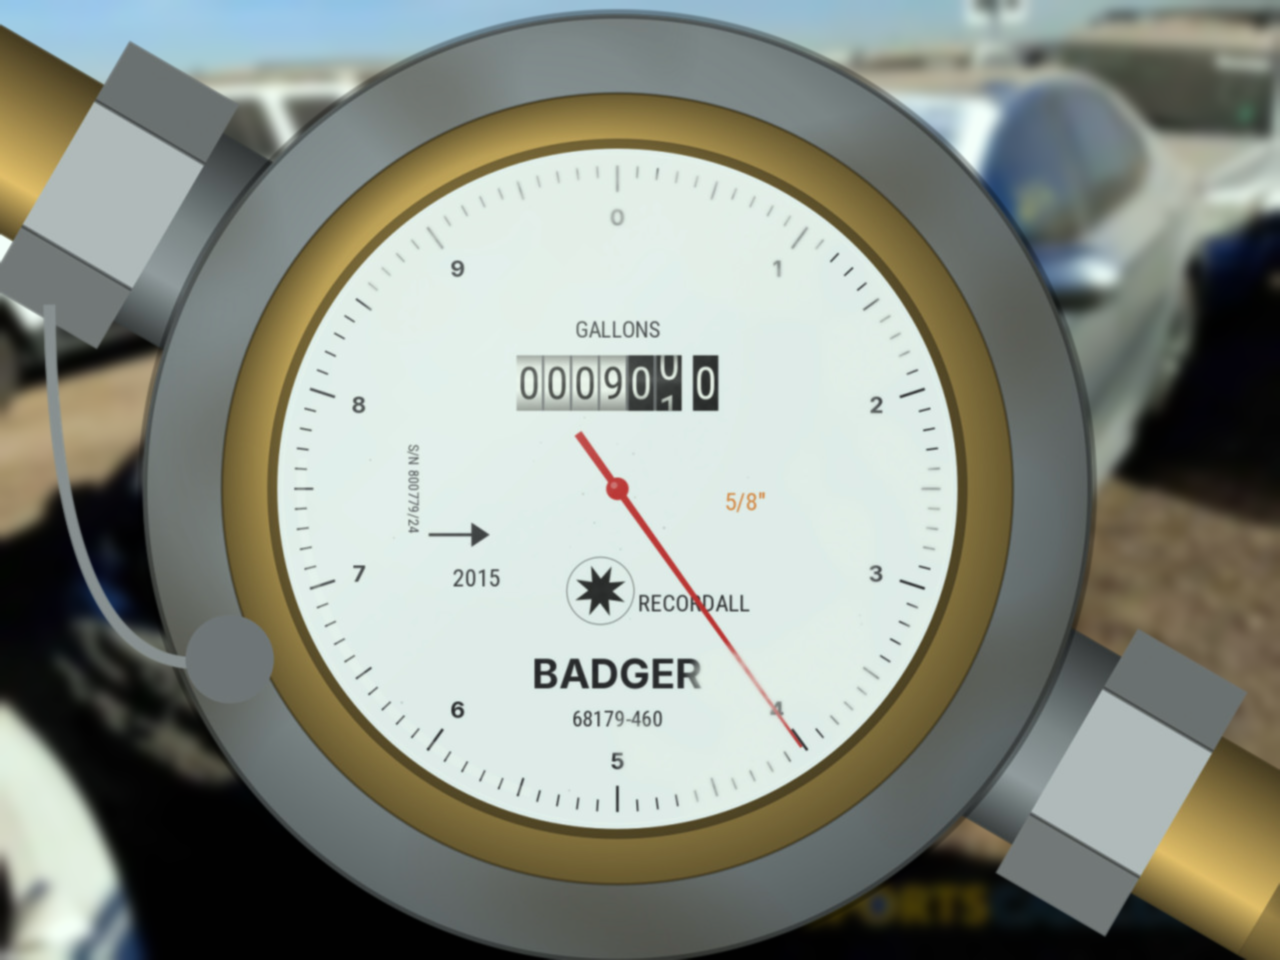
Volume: value=9004.0 unit=gal
